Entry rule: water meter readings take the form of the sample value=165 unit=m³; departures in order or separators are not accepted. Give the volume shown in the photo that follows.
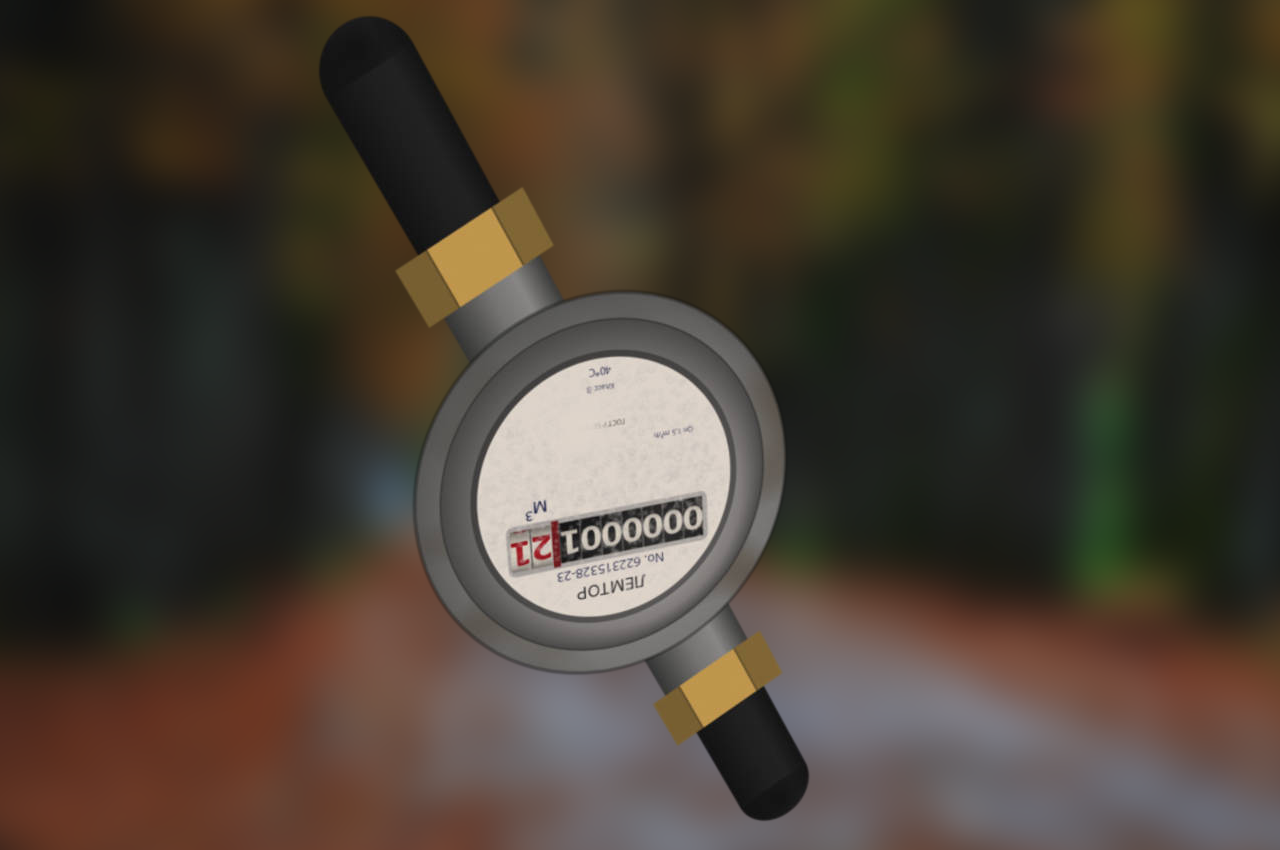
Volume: value=1.21 unit=m³
